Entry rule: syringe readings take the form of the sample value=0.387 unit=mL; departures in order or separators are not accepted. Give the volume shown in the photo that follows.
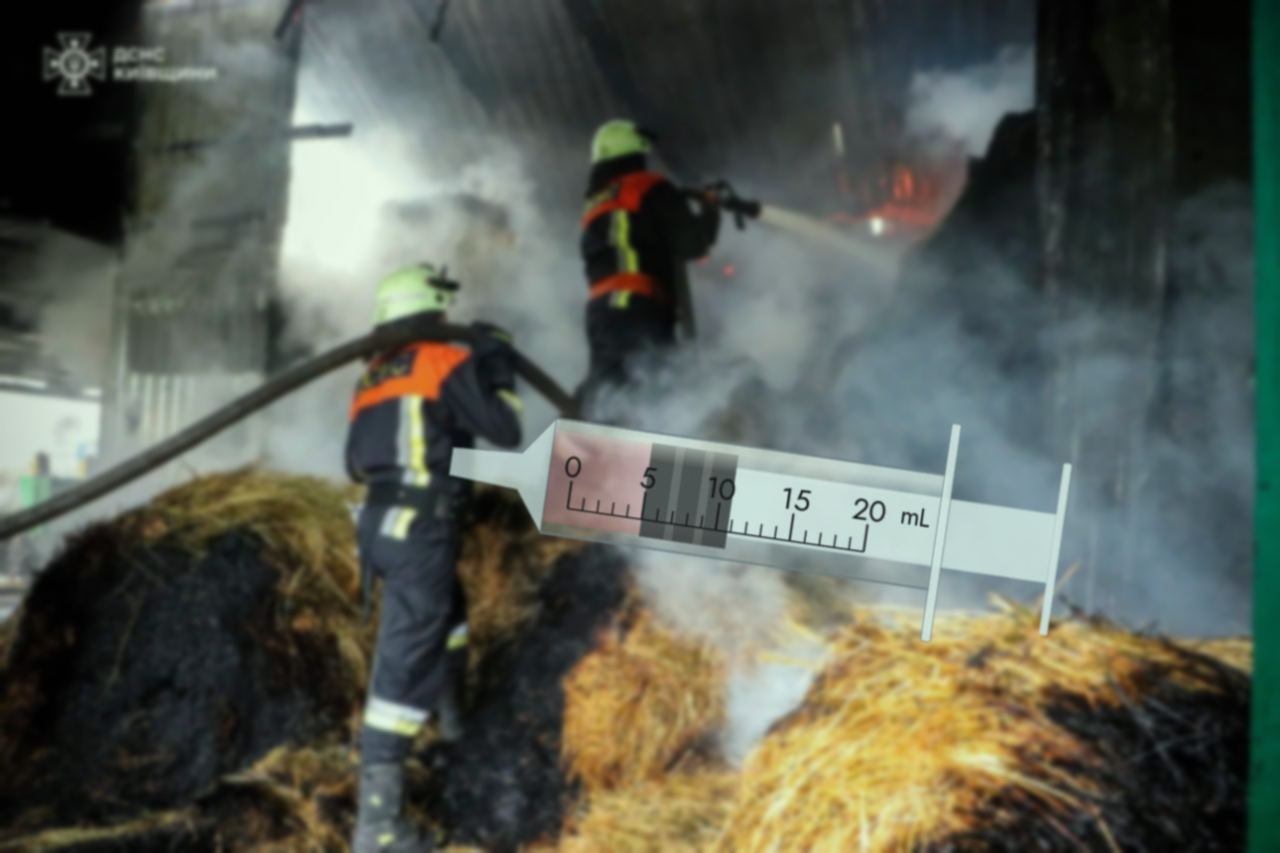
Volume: value=5 unit=mL
